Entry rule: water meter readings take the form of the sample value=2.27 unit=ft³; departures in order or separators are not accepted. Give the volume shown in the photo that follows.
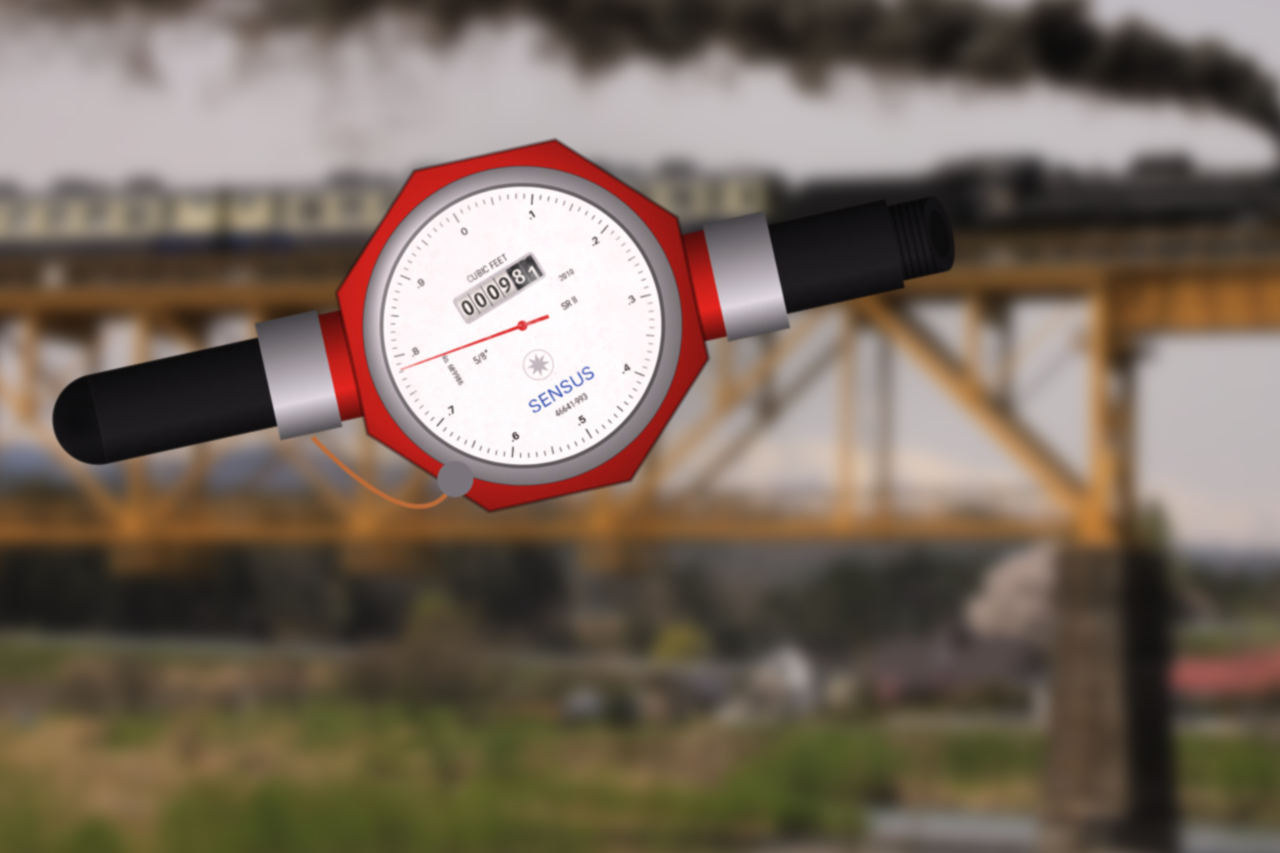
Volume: value=980.78 unit=ft³
